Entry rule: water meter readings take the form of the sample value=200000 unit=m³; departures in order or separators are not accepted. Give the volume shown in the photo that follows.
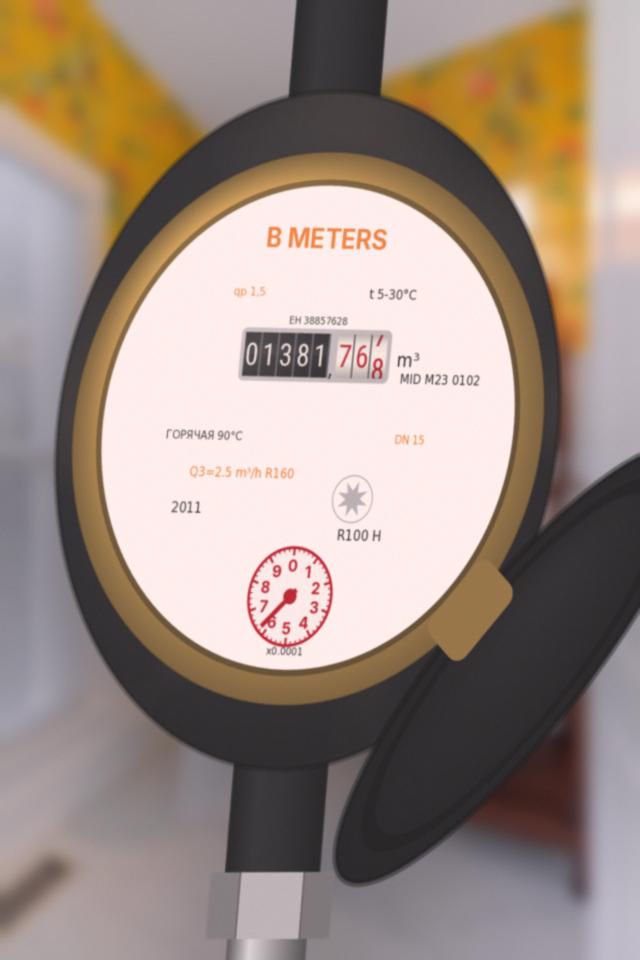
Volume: value=1381.7676 unit=m³
